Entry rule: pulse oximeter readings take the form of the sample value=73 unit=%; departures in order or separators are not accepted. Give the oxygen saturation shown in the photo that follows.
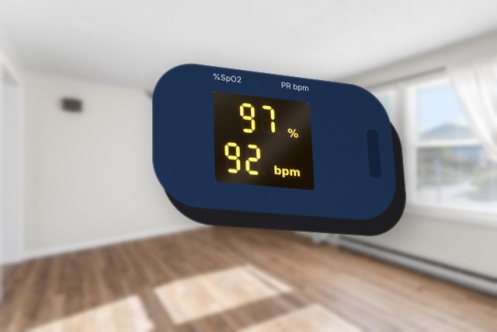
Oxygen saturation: value=97 unit=%
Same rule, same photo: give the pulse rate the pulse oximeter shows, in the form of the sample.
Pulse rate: value=92 unit=bpm
